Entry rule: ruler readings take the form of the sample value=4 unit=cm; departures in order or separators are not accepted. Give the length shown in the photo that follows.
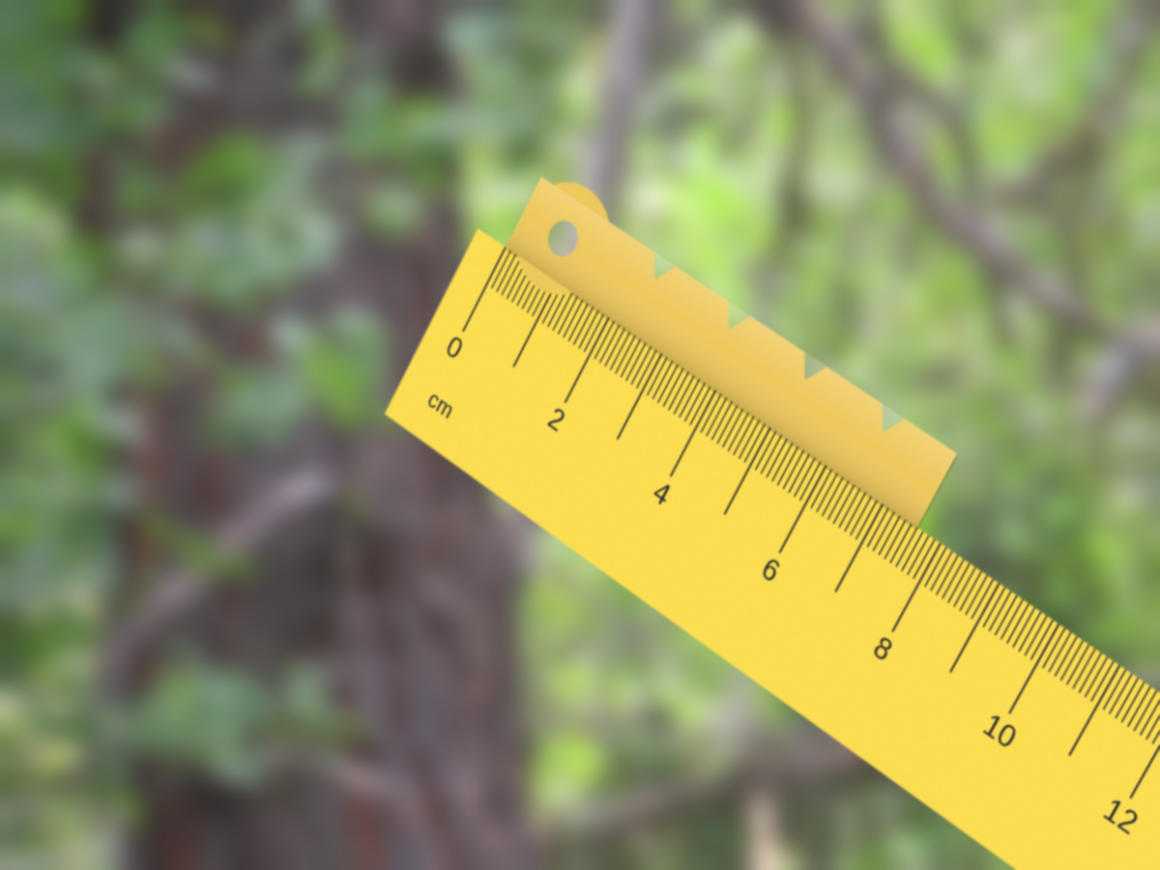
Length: value=7.6 unit=cm
